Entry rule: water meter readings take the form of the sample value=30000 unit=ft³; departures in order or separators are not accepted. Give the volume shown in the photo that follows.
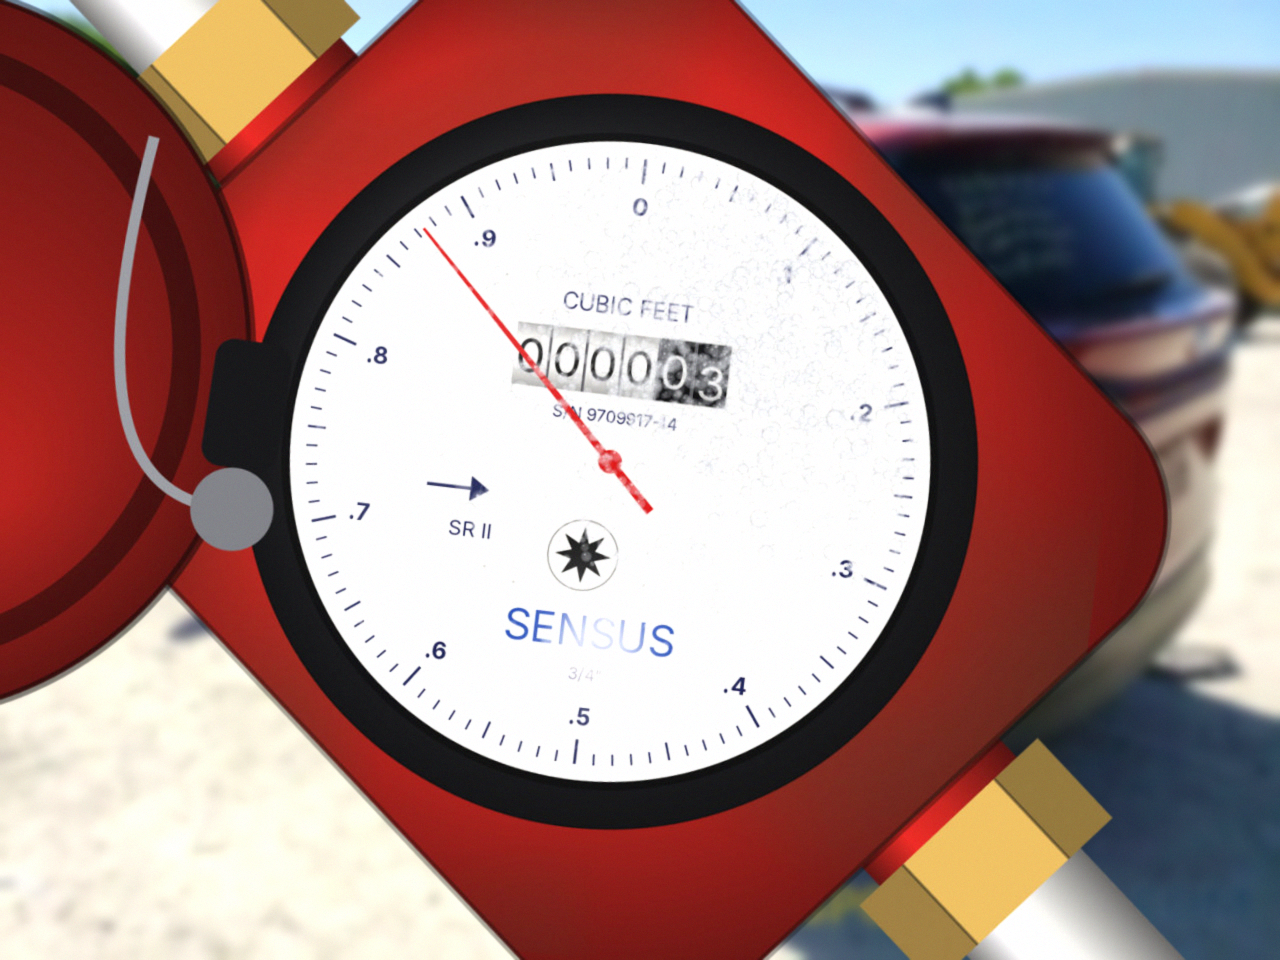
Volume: value=2.87 unit=ft³
